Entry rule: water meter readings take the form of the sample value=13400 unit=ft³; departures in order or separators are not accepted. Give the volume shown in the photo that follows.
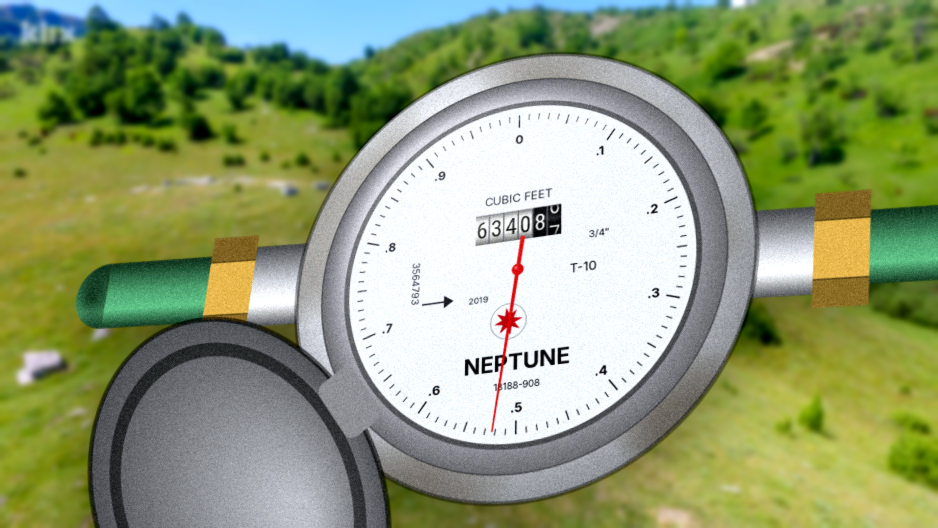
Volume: value=634086.52 unit=ft³
